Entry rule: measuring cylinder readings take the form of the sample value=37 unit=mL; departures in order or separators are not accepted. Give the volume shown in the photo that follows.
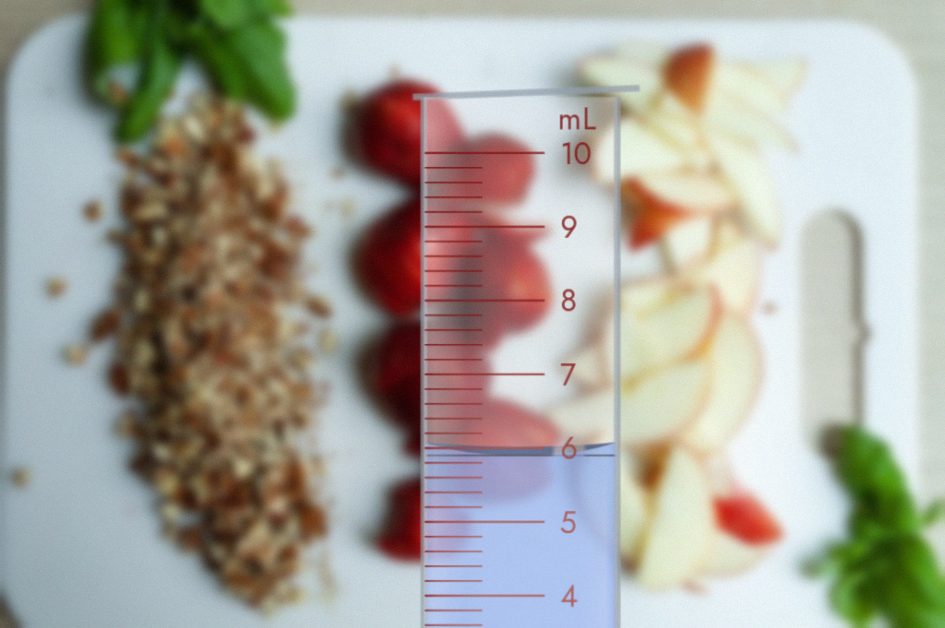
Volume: value=5.9 unit=mL
